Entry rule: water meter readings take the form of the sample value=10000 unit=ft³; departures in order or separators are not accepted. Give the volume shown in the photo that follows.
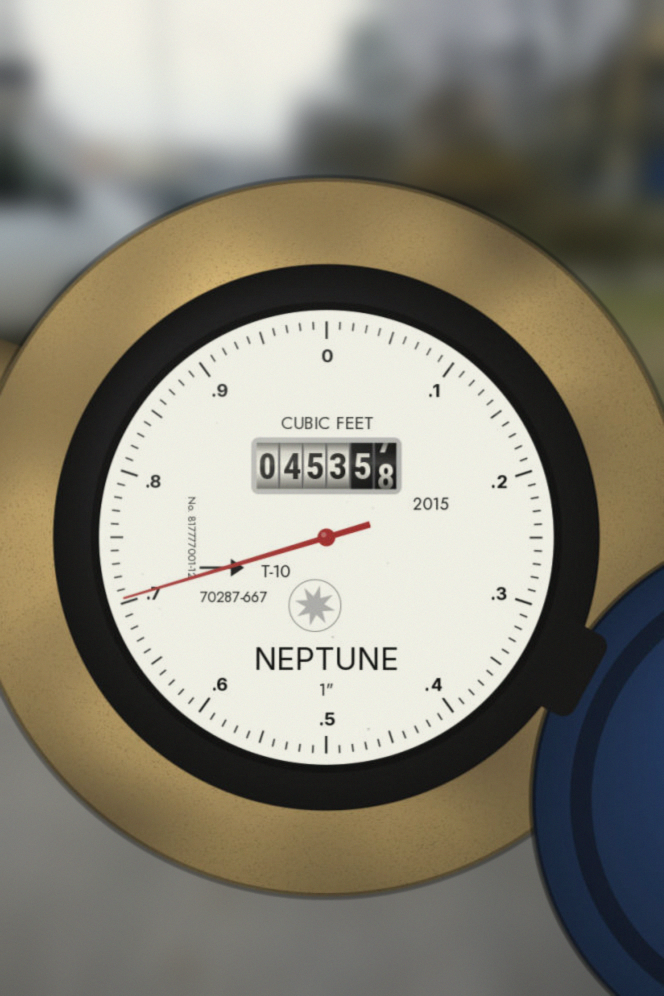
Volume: value=45357.70 unit=ft³
